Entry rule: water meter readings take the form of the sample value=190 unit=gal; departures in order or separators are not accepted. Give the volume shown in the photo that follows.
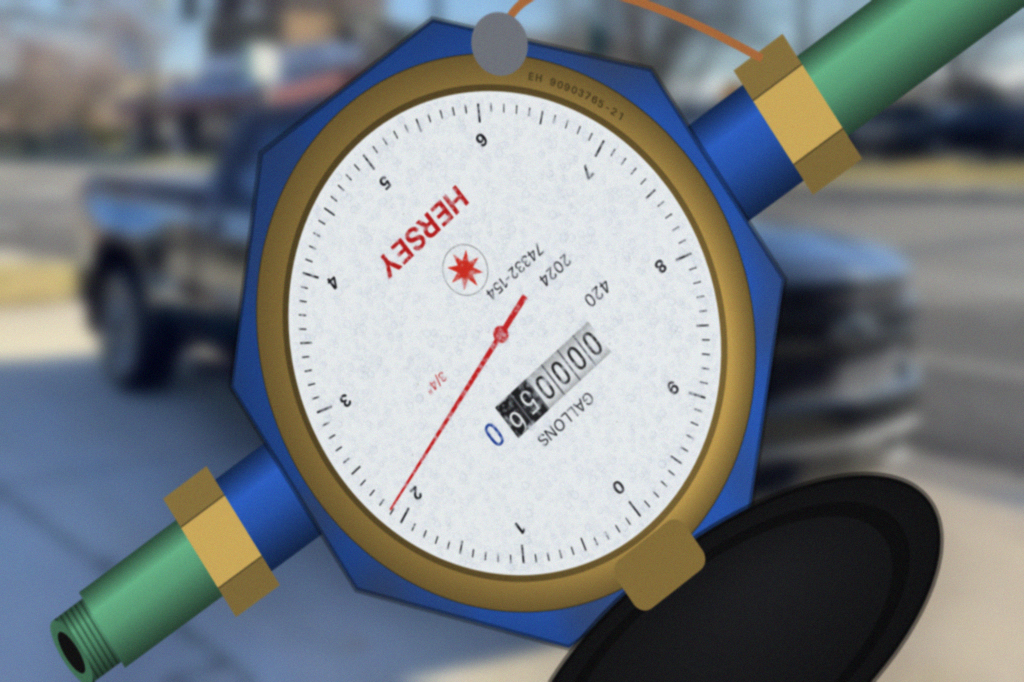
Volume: value=562.1 unit=gal
